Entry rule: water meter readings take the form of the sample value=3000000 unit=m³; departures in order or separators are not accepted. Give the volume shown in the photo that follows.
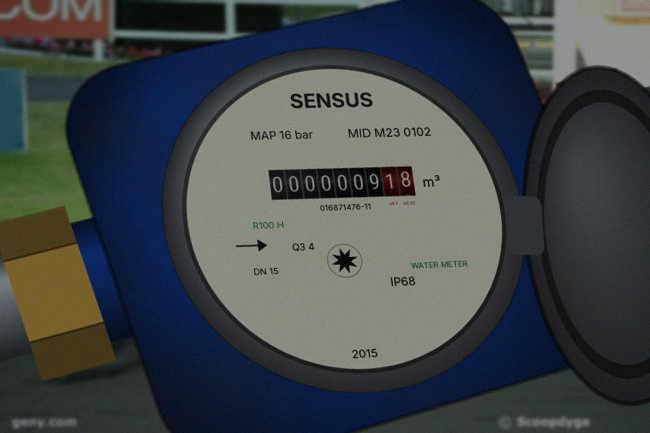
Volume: value=9.18 unit=m³
